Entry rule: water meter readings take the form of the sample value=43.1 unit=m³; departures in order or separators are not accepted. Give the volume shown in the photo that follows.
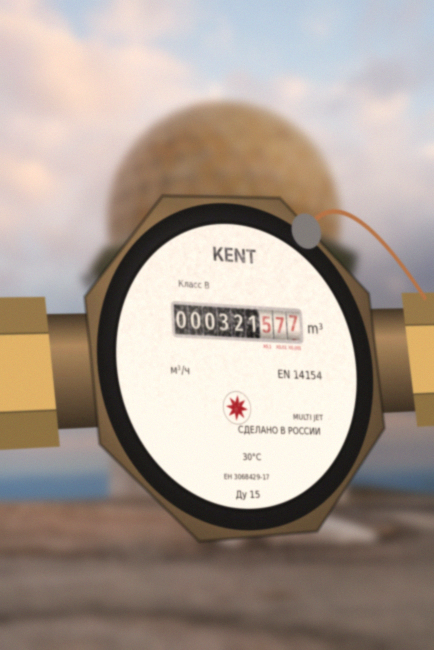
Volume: value=321.577 unit=m³
